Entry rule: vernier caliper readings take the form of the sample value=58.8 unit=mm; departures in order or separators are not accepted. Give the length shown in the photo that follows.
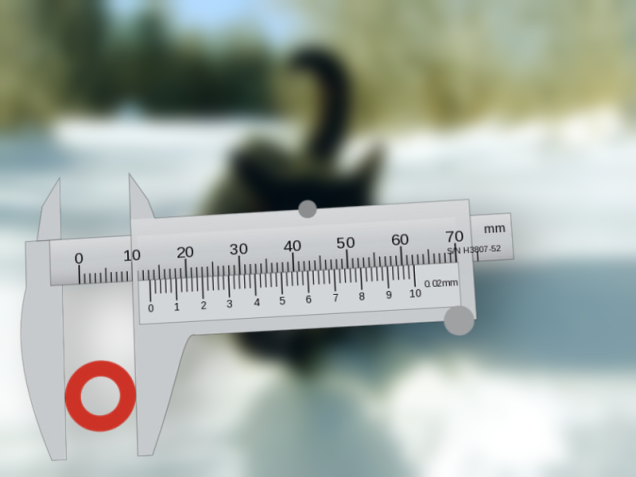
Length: value=13.2 unit=mm
